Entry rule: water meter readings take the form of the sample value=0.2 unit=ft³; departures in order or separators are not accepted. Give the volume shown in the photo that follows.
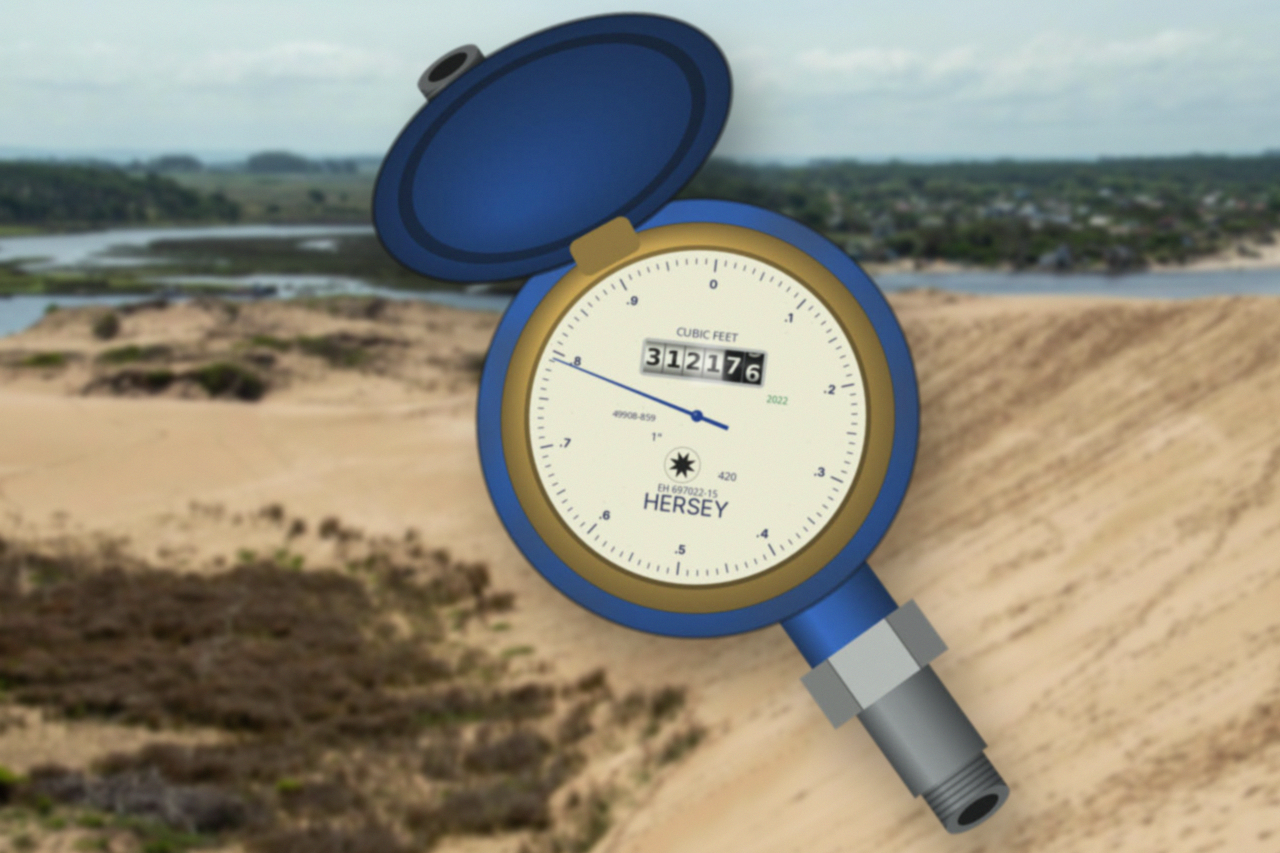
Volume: value=312175.79 unit=ft³
